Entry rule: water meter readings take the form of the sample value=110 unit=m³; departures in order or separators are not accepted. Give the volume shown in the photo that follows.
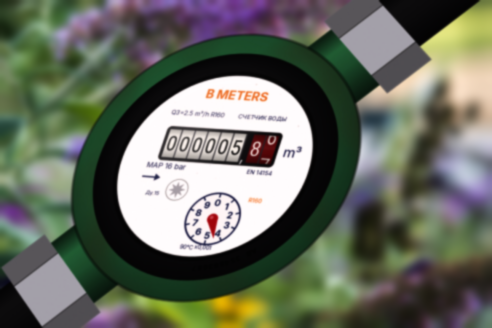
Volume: value=5.864 unit=m³
